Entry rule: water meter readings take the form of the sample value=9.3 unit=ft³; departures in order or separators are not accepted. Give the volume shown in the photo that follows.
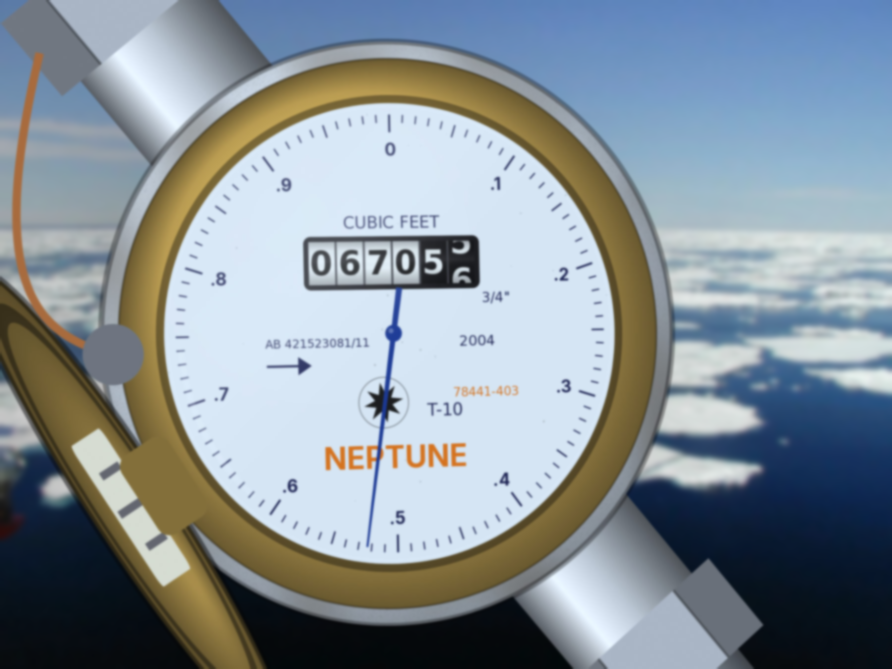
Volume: value=67055.52 unit=ft³
